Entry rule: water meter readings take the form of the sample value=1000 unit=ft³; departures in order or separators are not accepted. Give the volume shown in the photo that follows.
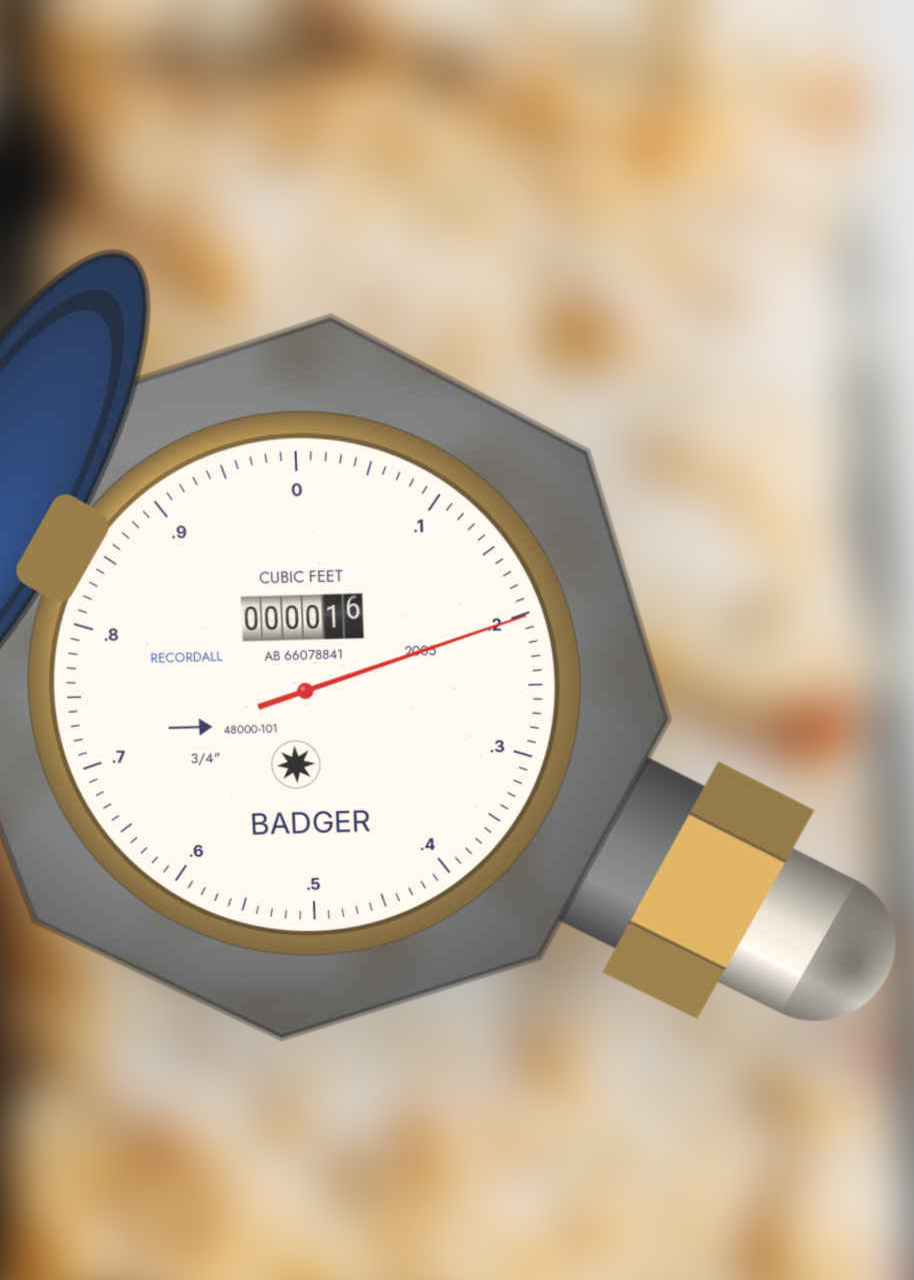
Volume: value=16.20 unit=ft³
